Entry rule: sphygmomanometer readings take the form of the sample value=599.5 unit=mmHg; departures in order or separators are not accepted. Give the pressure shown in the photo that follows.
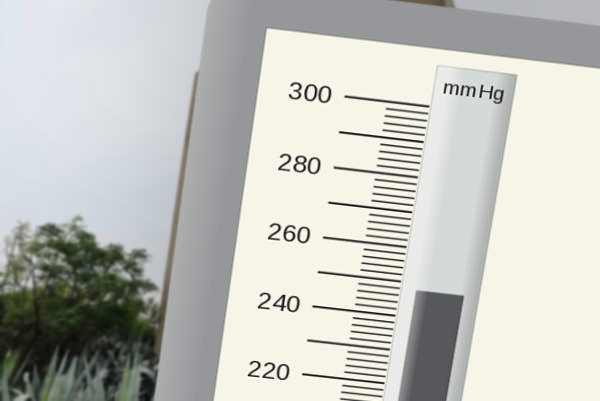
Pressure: value=248 unit=mmHg
